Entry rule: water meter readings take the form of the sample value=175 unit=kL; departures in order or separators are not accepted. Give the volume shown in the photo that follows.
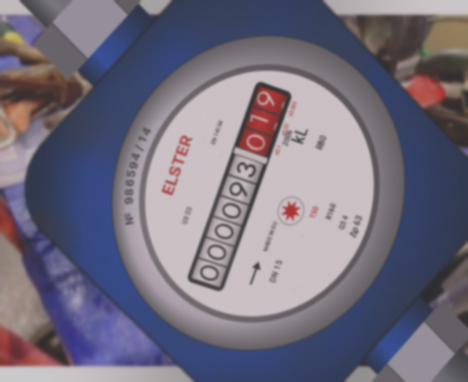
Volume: value=93.019 unit=kL
